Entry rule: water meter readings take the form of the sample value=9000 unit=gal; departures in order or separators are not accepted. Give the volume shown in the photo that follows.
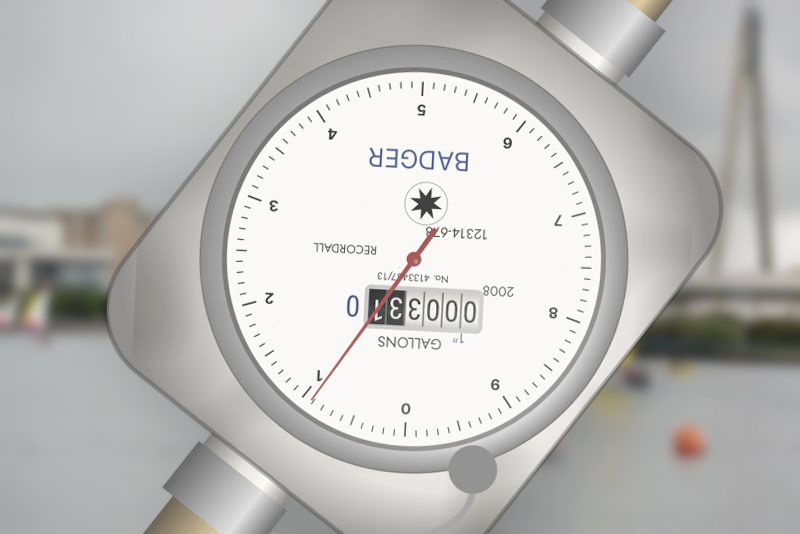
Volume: value=3310.9 unit=gal
